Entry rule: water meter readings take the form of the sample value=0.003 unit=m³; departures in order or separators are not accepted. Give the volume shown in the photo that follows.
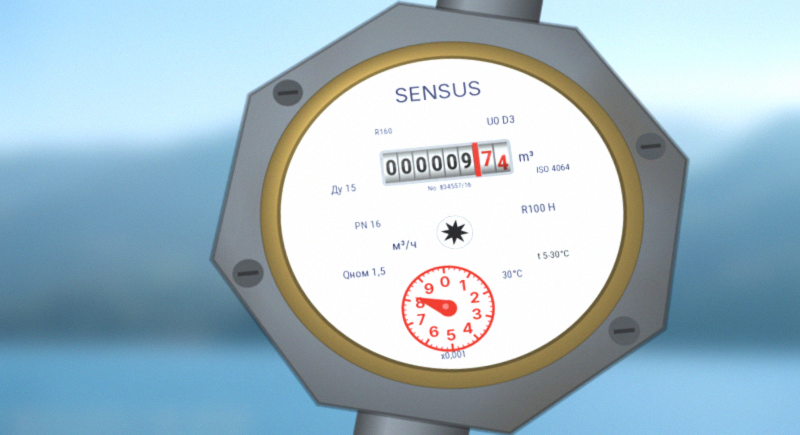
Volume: value=9.738 unit=m³
